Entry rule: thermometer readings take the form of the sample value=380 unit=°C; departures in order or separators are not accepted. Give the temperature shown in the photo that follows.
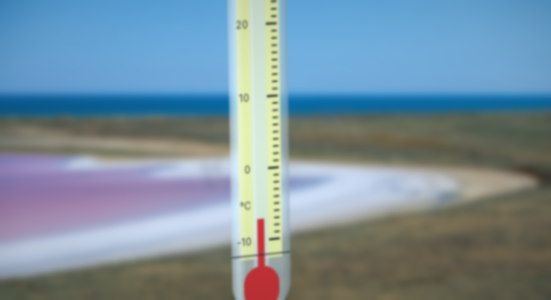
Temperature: value=-7 unit=°C
